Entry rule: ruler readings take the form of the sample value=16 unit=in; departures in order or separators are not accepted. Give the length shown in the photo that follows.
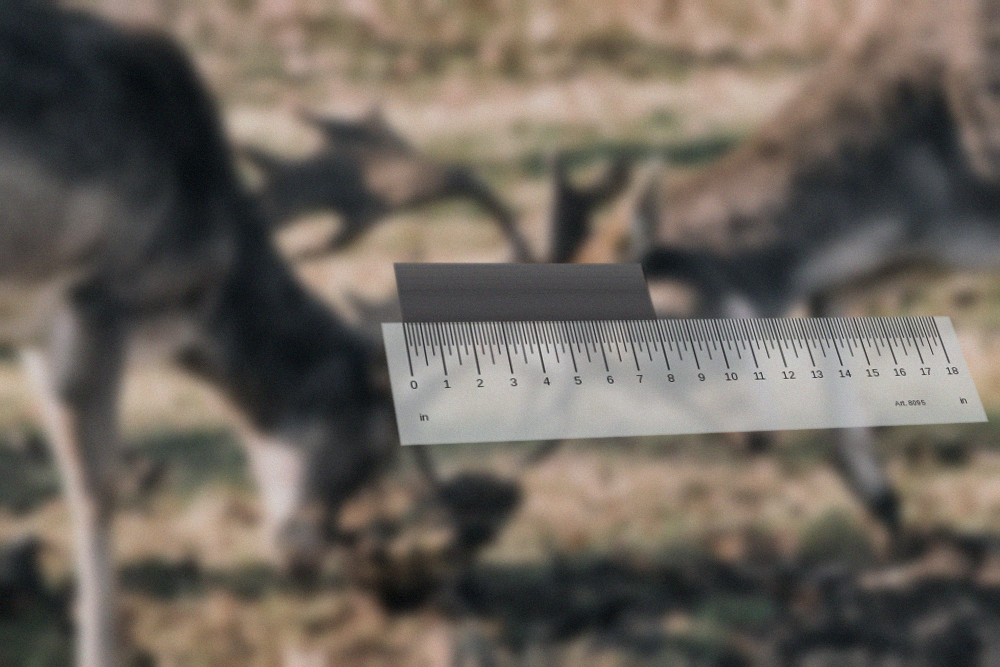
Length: value=8 unit=in
